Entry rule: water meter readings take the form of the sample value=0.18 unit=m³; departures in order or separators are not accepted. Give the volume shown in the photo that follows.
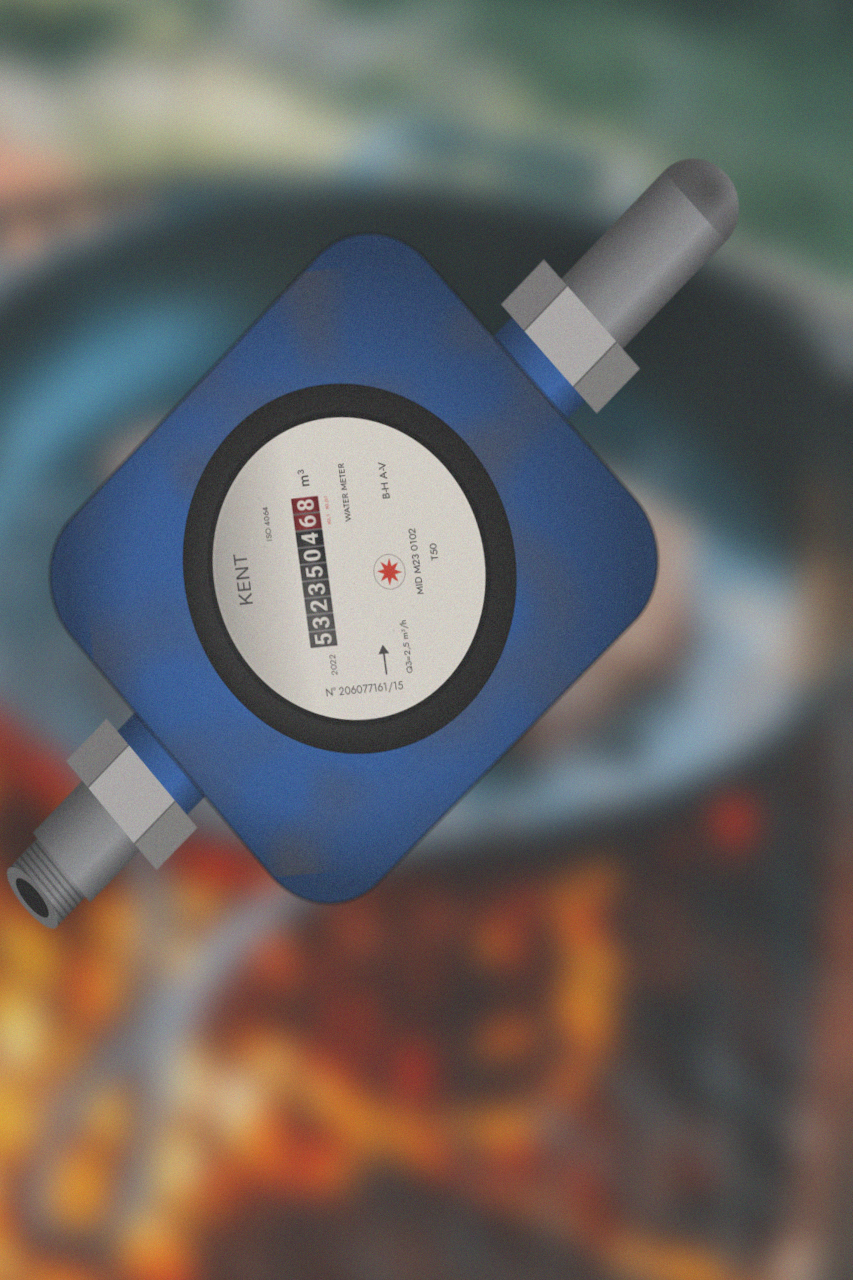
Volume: value=5323504.68 unit=m³
